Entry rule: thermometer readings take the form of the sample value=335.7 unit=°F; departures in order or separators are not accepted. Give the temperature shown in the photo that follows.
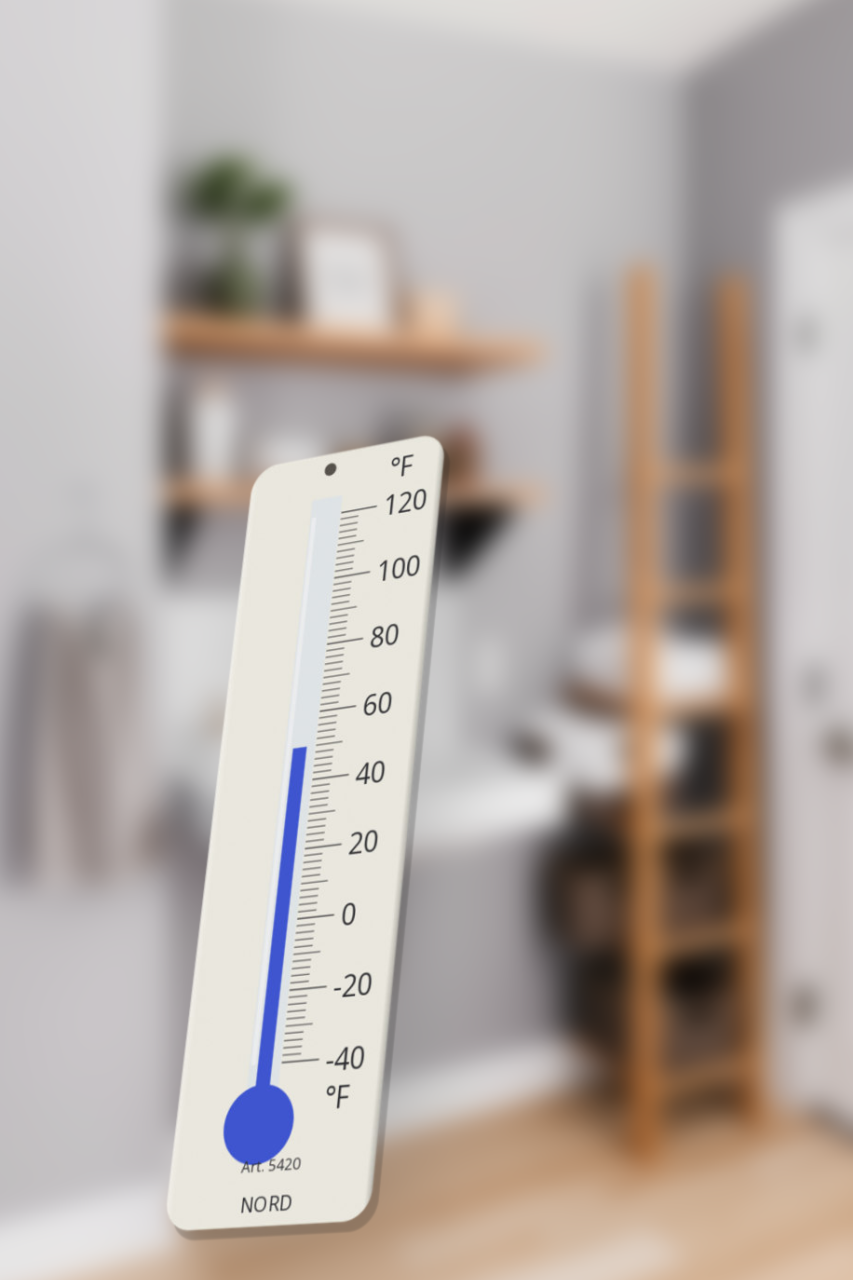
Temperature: value=50 unit=°F
